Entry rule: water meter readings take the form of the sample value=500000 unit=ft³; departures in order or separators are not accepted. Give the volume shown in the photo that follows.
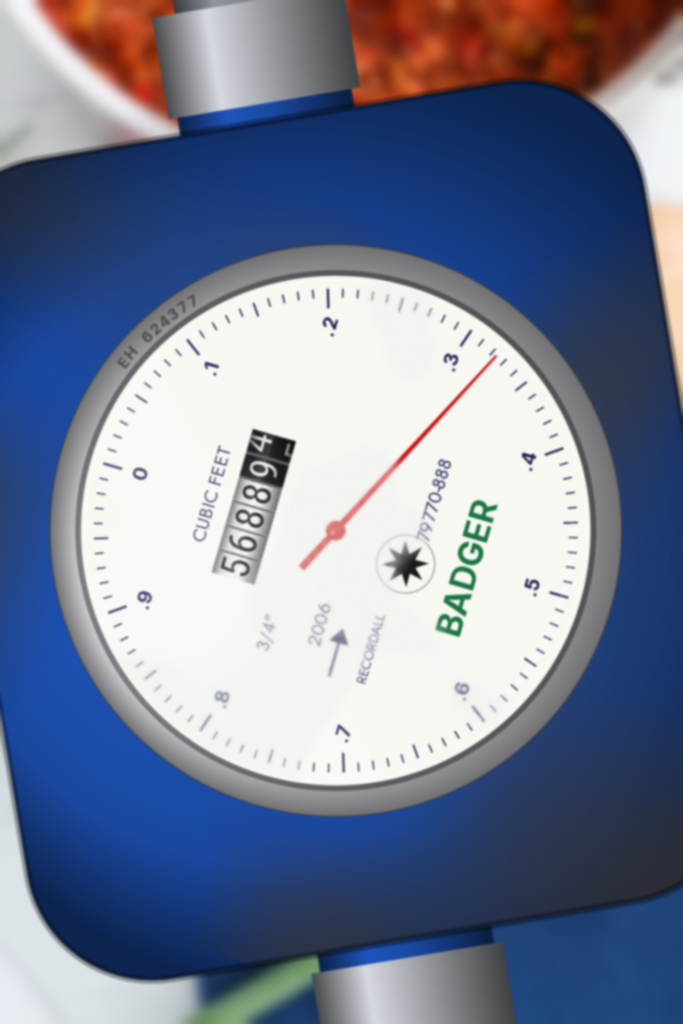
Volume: value=568894.32 unit=ft³
